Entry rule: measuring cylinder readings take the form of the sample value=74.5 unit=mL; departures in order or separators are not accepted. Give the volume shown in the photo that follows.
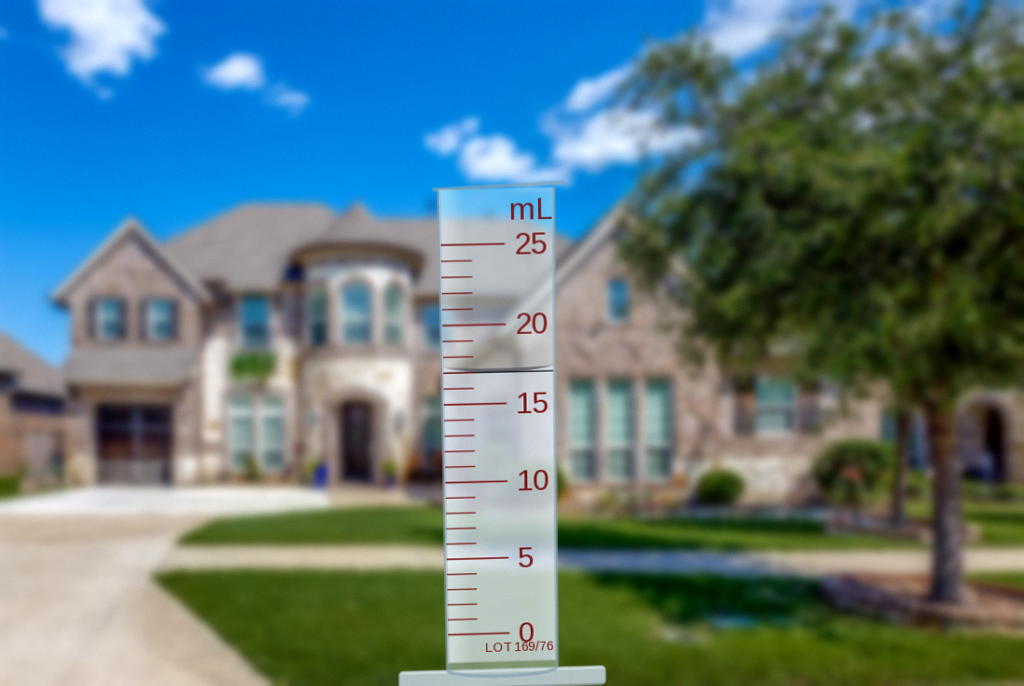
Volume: value=17 unit=mL
